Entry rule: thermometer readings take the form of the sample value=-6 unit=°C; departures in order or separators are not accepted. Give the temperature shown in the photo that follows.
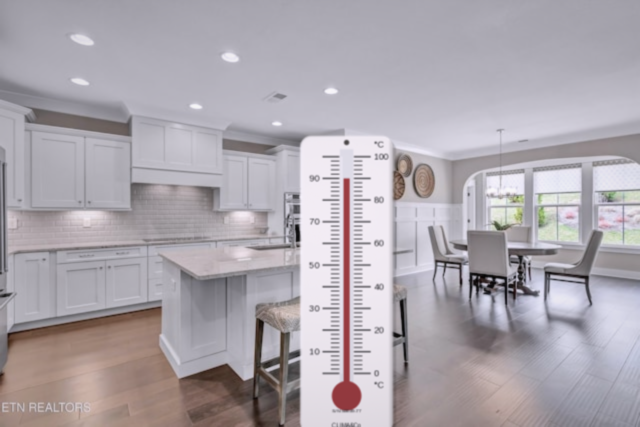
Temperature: value=90 unit=°C
